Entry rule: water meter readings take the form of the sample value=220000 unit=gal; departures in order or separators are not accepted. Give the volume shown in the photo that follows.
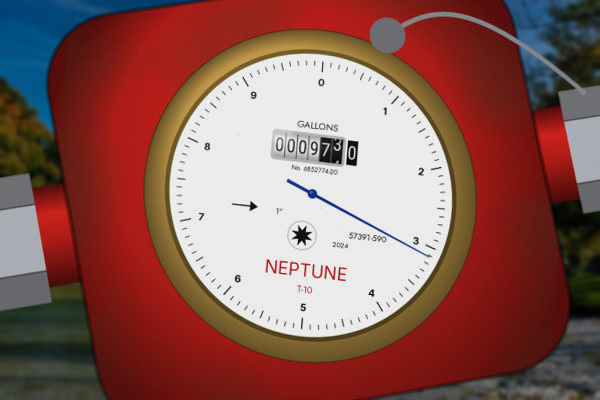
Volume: value=9733.1 unit=gal
